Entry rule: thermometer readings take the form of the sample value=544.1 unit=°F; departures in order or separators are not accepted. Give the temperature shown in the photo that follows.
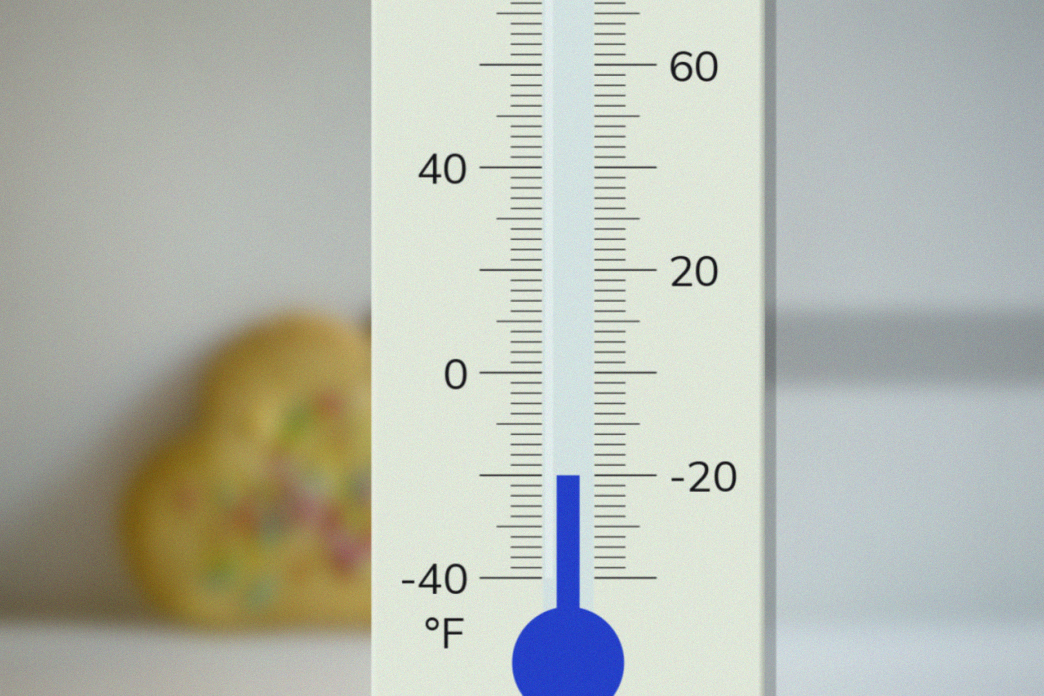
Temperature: value=-20 unit=°F
